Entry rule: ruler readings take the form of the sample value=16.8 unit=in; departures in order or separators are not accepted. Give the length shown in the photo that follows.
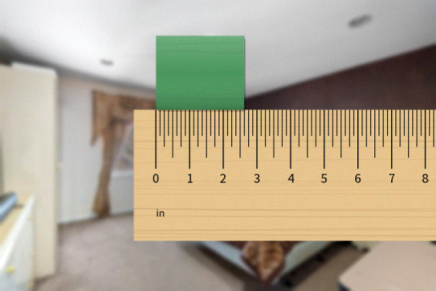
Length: value=2.625 unit=in
